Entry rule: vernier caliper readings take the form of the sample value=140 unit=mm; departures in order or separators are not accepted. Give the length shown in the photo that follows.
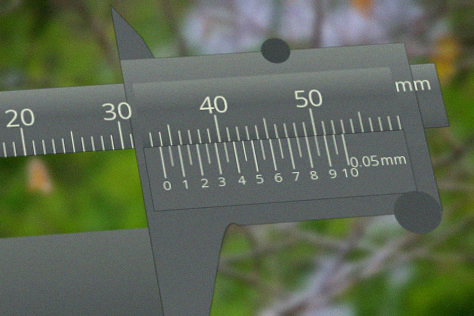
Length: value=33.8 unit=mm
